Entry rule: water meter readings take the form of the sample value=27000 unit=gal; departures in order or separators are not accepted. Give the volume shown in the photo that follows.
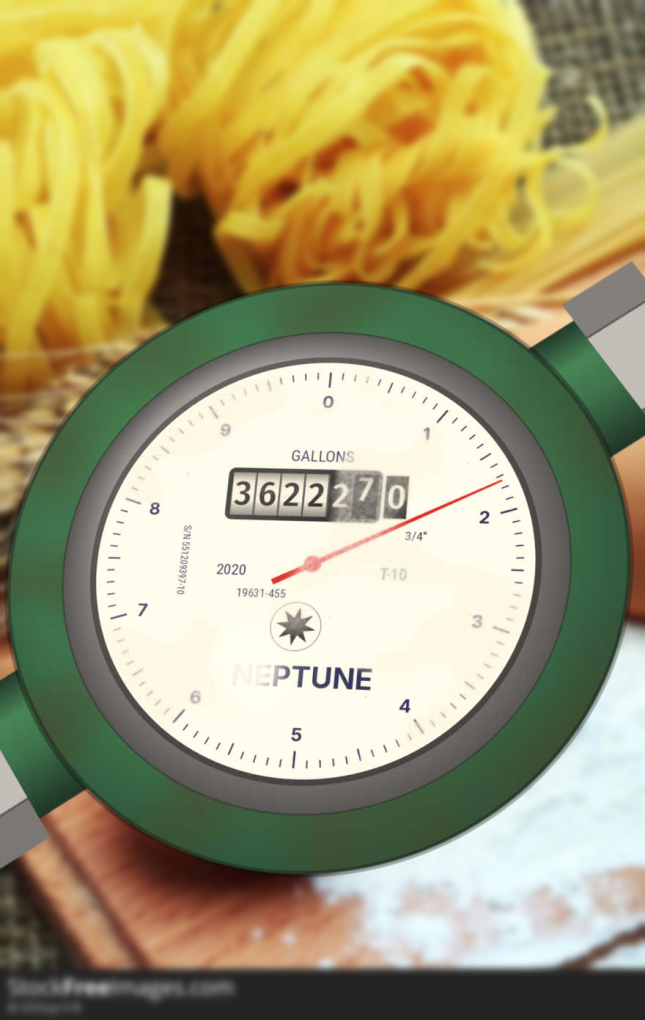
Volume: value=3622271.7 unit=gal
